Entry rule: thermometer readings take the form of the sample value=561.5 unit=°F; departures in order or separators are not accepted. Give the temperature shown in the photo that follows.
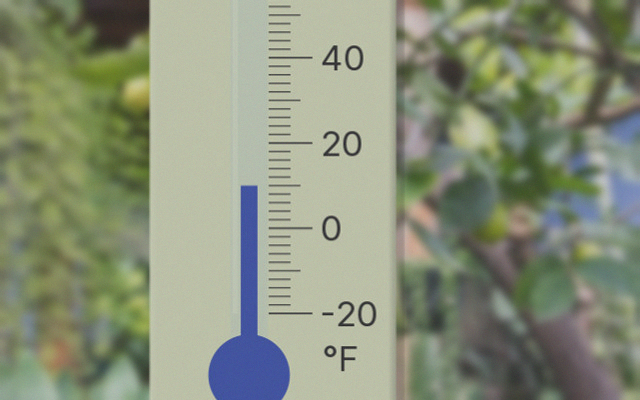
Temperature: value=10 unit=°F
